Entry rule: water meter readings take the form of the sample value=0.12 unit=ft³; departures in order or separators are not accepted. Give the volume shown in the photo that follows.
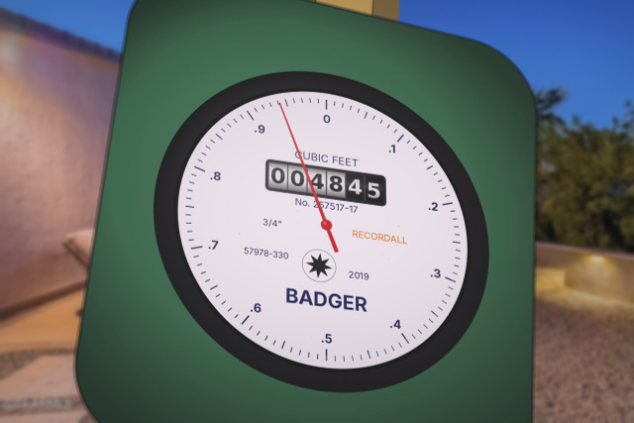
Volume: value=4844.94 unit=ft³
